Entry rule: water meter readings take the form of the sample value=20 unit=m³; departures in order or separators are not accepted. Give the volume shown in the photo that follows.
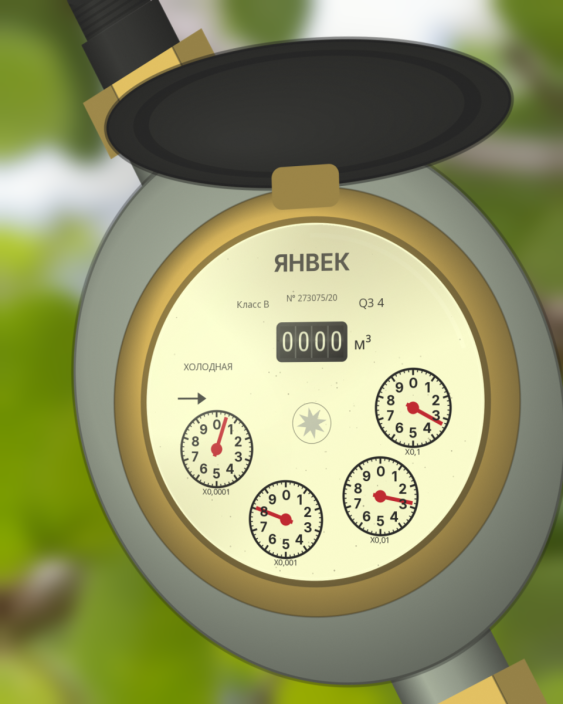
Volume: value=0.3280 unit=m³
